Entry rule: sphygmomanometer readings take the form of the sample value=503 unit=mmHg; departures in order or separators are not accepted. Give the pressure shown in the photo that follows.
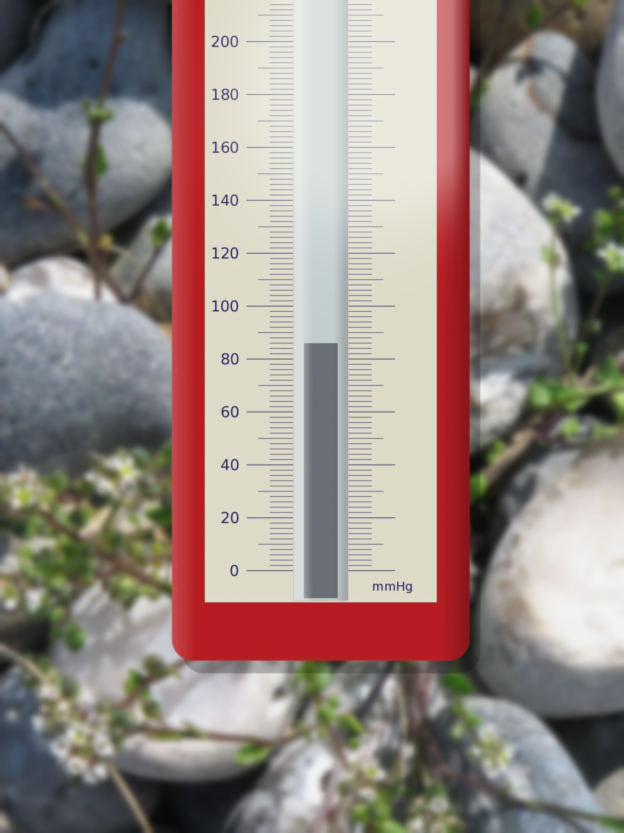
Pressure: value=86 unit=mmHg
